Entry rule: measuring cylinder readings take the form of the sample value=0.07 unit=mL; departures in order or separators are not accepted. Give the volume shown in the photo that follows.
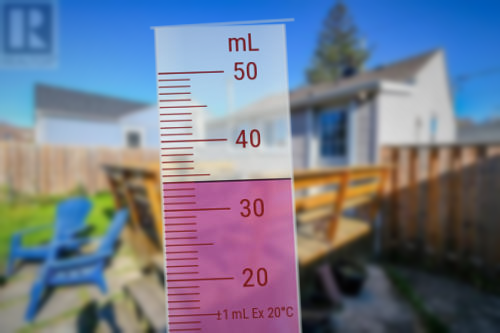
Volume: value=34 unit=mL
